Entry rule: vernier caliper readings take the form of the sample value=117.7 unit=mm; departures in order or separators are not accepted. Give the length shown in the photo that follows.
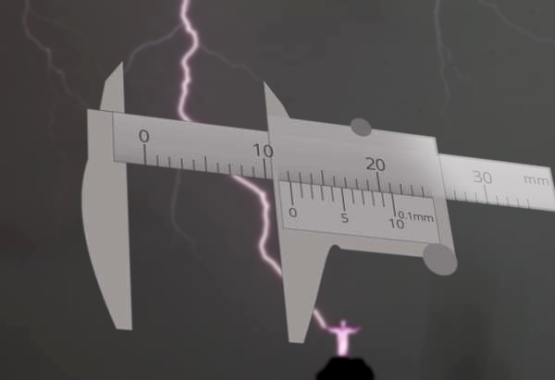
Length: value=12.1 unit=mm
